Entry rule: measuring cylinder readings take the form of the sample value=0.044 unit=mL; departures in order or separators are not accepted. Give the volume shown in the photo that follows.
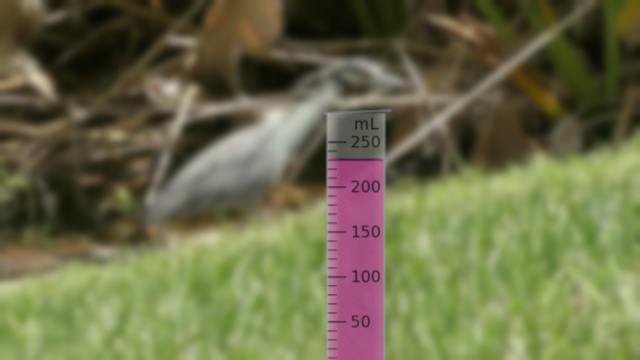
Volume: value=230 unit=mL
